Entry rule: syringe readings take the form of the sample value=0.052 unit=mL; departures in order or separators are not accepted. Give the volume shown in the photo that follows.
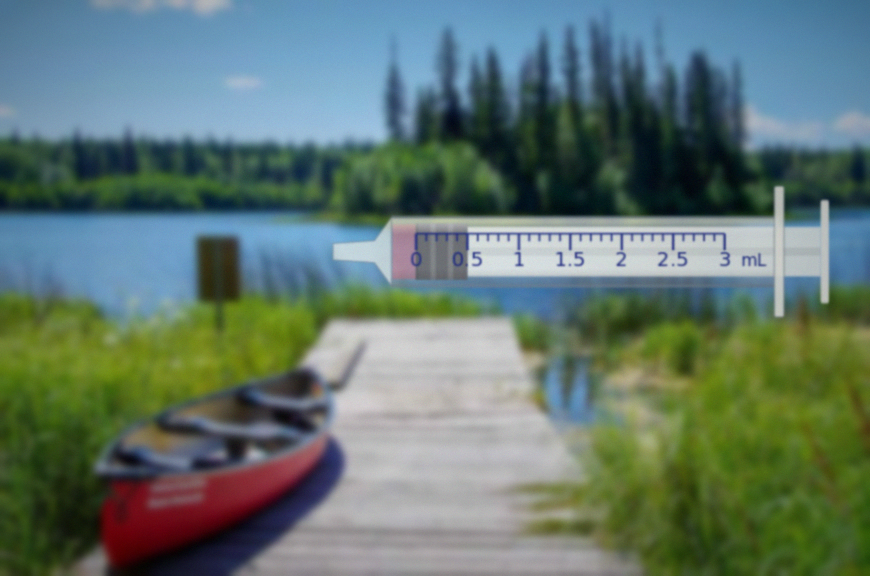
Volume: value=0 unit=mL
